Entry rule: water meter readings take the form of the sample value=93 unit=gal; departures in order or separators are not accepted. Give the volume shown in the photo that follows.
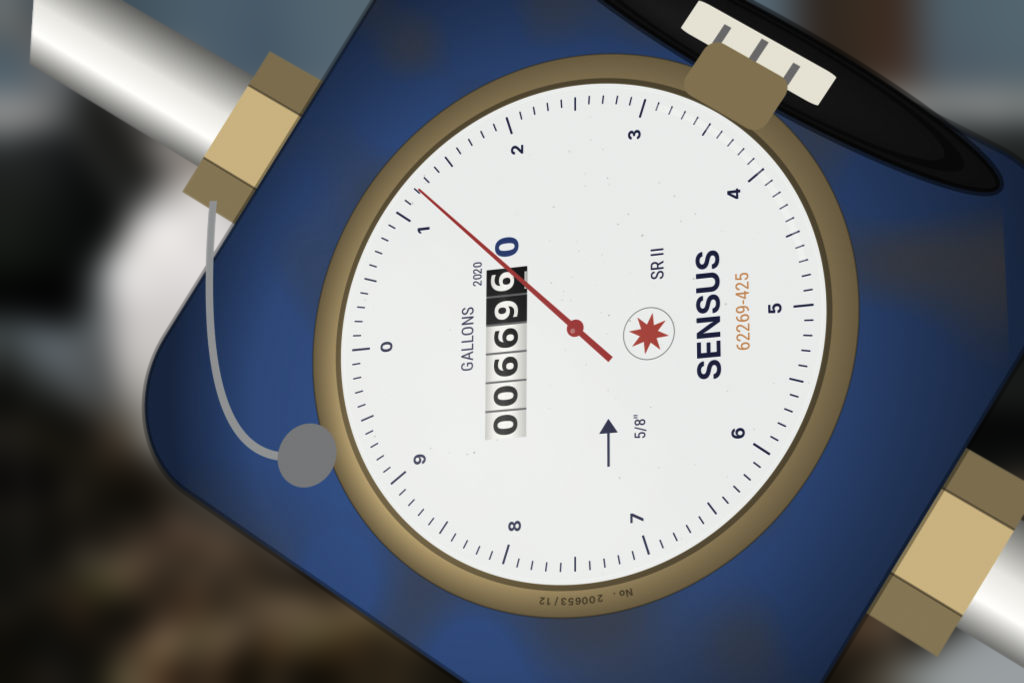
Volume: value=66961.2 unit=gal
